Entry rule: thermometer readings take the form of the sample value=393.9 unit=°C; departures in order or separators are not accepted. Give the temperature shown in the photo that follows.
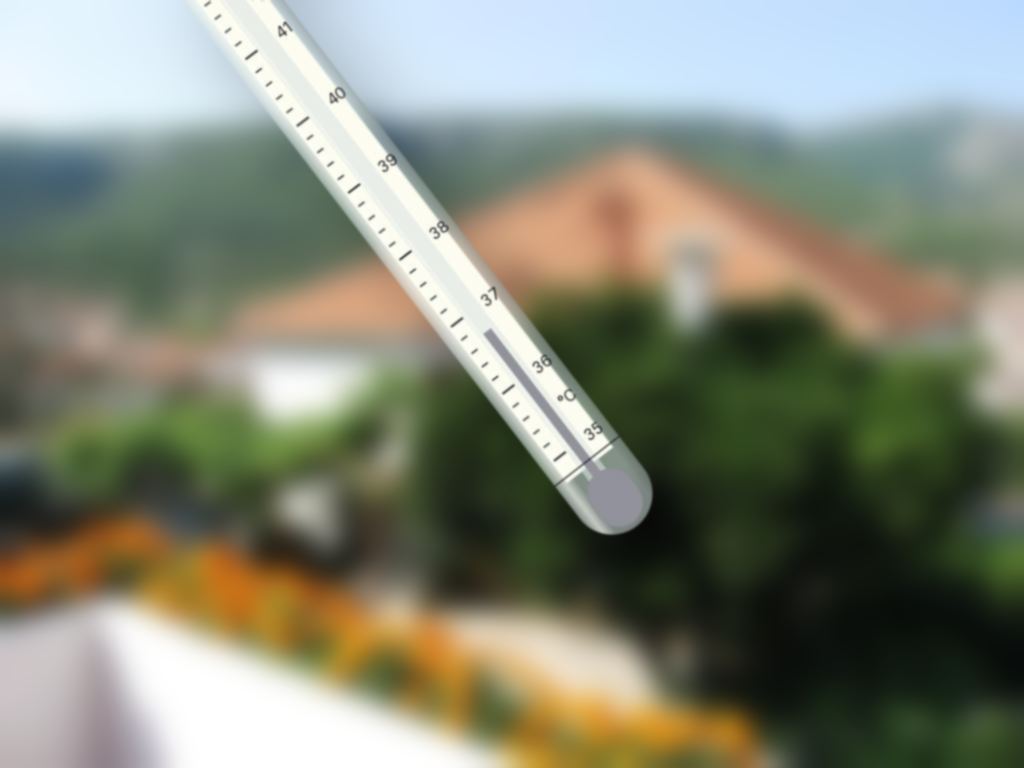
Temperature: value=36.7 unit=°C
